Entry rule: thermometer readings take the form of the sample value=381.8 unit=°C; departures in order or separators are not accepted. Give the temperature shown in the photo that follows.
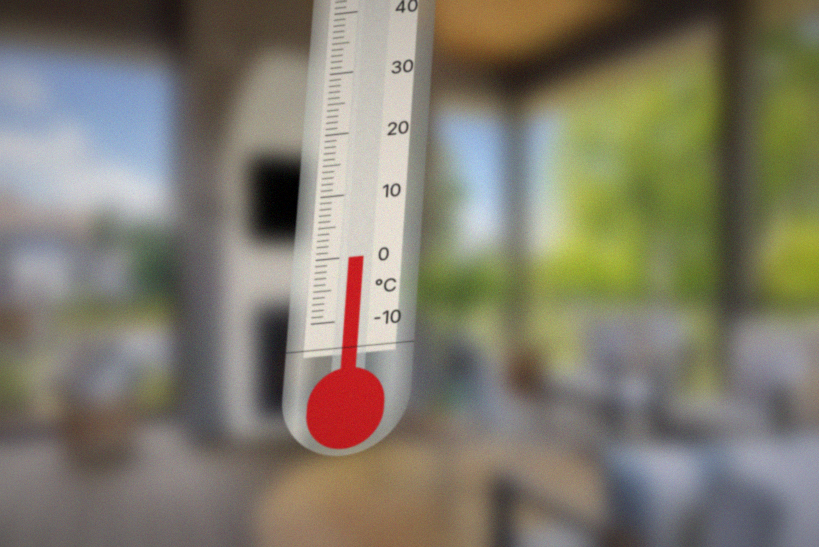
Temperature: value=0 unit=°C
